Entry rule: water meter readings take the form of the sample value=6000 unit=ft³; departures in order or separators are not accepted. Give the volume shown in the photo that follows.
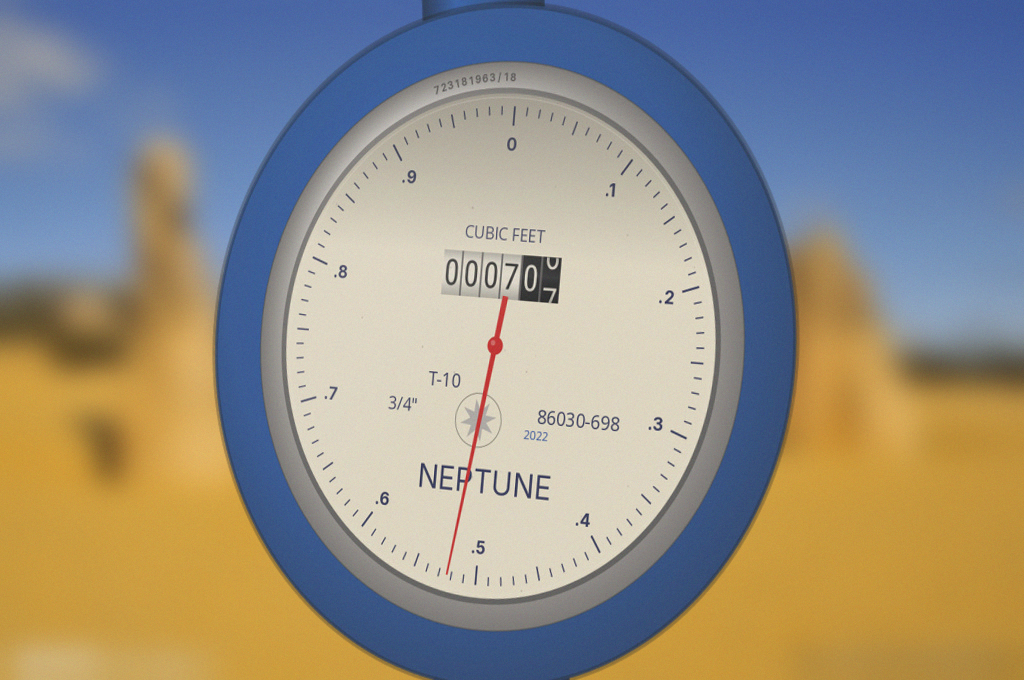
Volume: value=706.52 unit=ft³
